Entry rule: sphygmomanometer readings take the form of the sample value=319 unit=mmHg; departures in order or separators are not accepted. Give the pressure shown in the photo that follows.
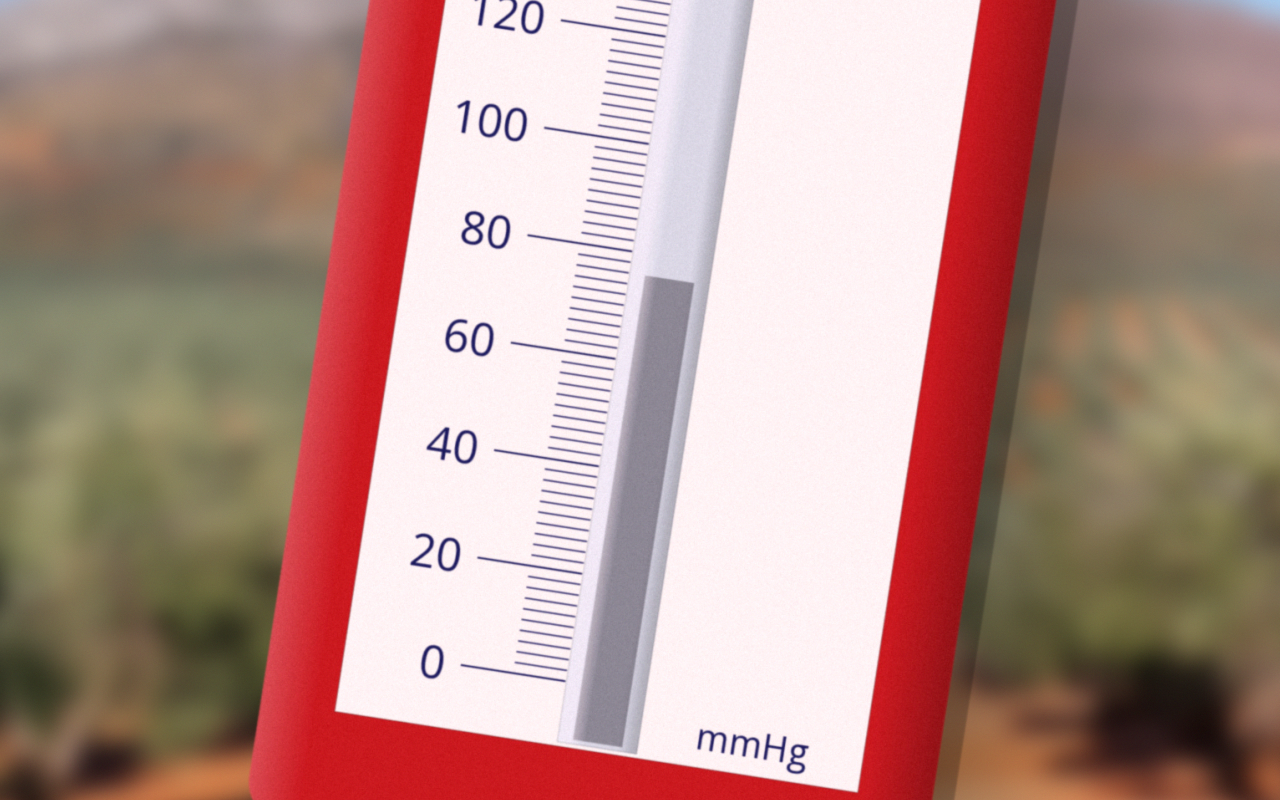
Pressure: value=76 unit=mmHg
